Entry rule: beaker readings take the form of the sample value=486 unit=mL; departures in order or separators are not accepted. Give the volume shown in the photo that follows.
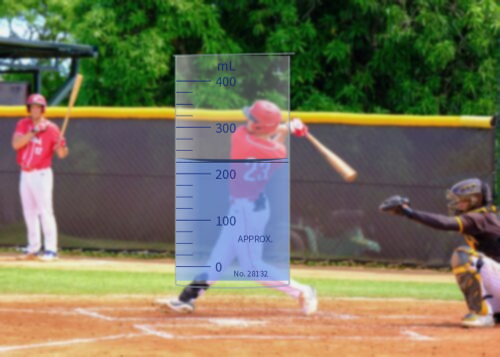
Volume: value=225 unit=mL
